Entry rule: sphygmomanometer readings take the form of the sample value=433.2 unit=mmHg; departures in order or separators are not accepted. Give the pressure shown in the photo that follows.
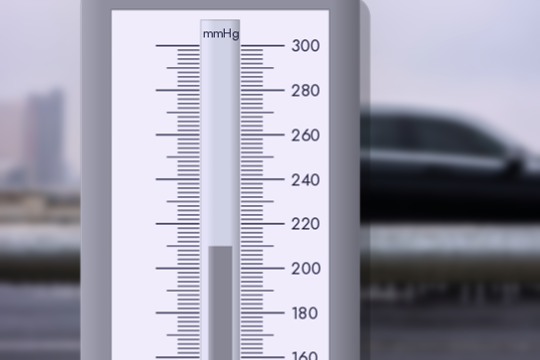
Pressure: value=210 unit=mmHg
